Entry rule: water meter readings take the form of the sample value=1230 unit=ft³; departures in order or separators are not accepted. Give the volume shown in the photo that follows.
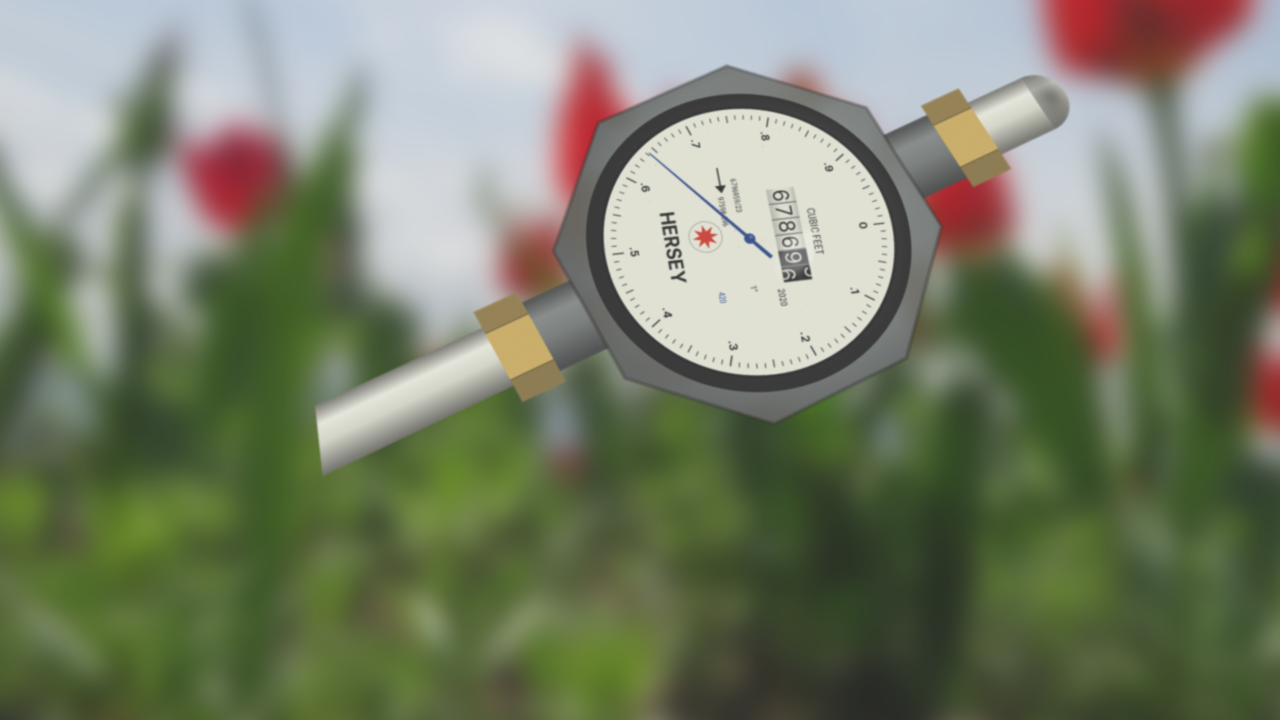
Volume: value=678695.64 unit=ft³
